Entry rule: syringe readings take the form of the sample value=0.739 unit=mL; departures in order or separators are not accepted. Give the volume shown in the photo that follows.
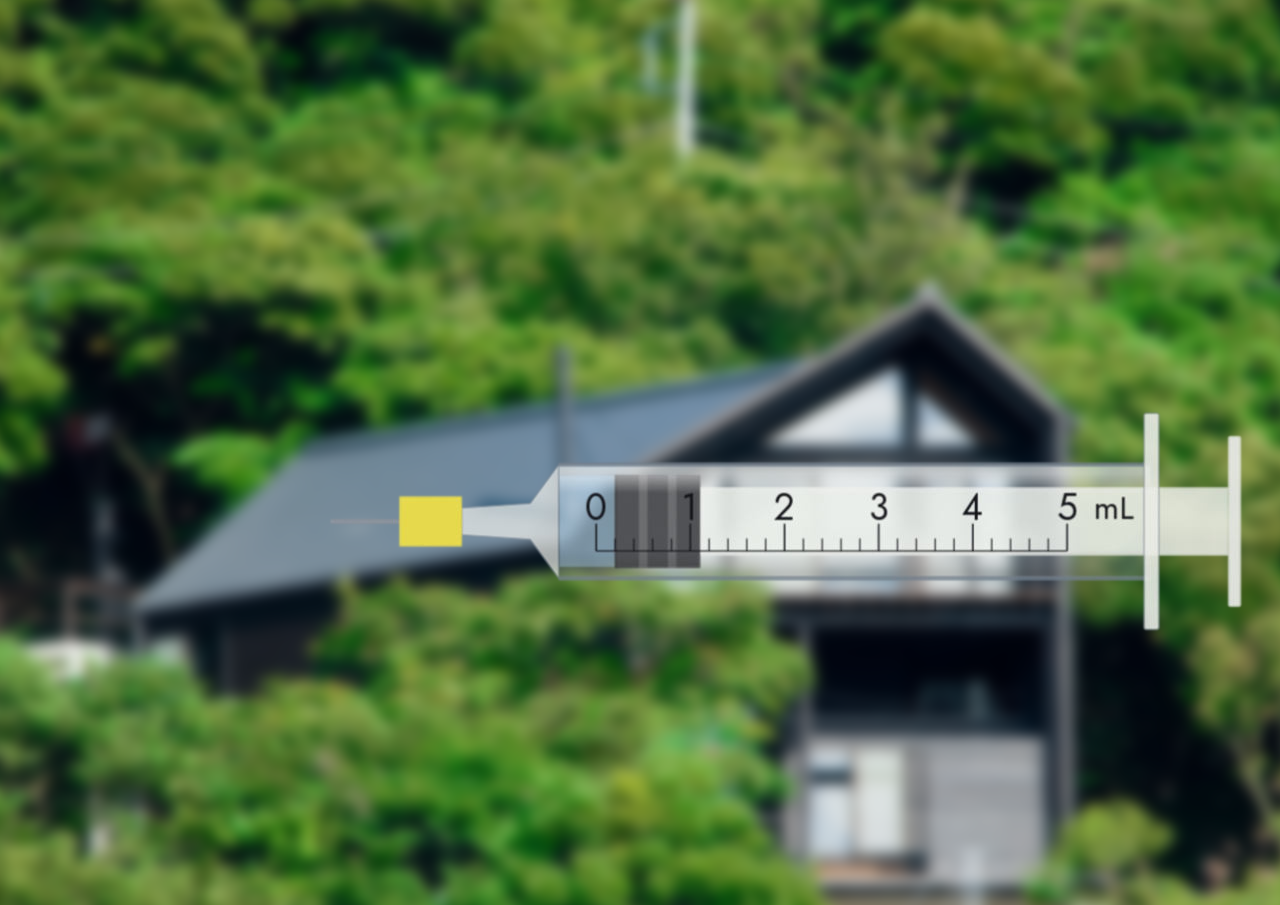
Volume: value=0.2 unit=mL
